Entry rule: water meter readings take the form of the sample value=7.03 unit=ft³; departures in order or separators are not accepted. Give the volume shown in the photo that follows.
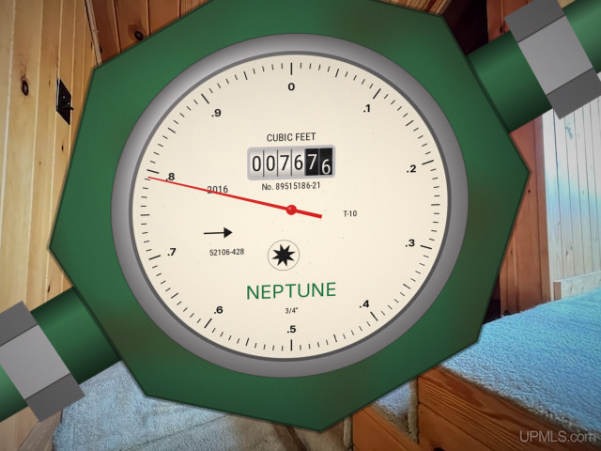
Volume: value=7675.79 unit=ft³
